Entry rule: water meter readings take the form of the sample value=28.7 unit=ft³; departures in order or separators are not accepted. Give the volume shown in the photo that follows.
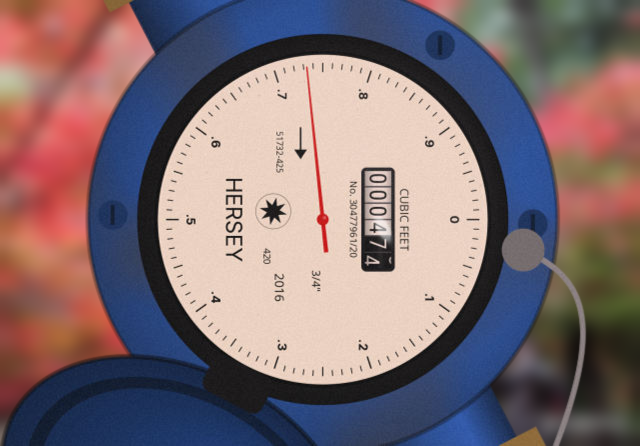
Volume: value=473.73 unit=ft³
